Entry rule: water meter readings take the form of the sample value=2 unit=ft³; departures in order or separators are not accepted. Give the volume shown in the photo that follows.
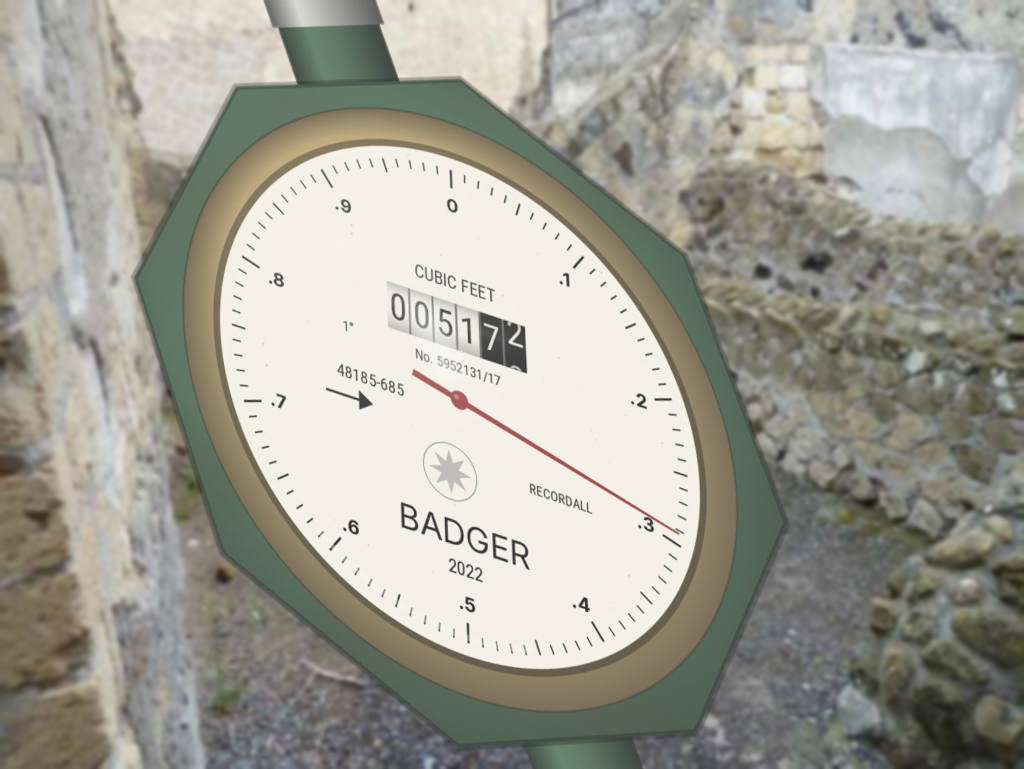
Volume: value=5172.29 unit=ft³
